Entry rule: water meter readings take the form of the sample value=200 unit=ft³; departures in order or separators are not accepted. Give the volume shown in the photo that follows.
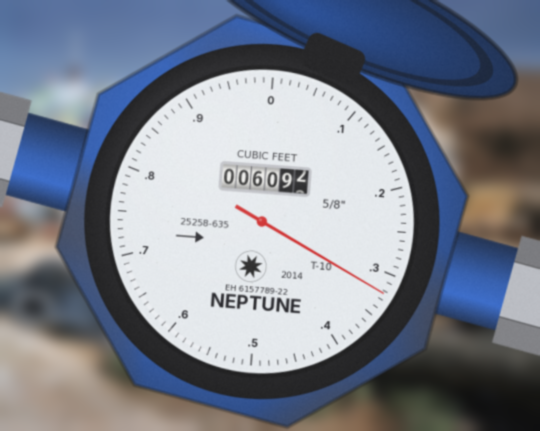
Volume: value=6092.32 unit=ft³
